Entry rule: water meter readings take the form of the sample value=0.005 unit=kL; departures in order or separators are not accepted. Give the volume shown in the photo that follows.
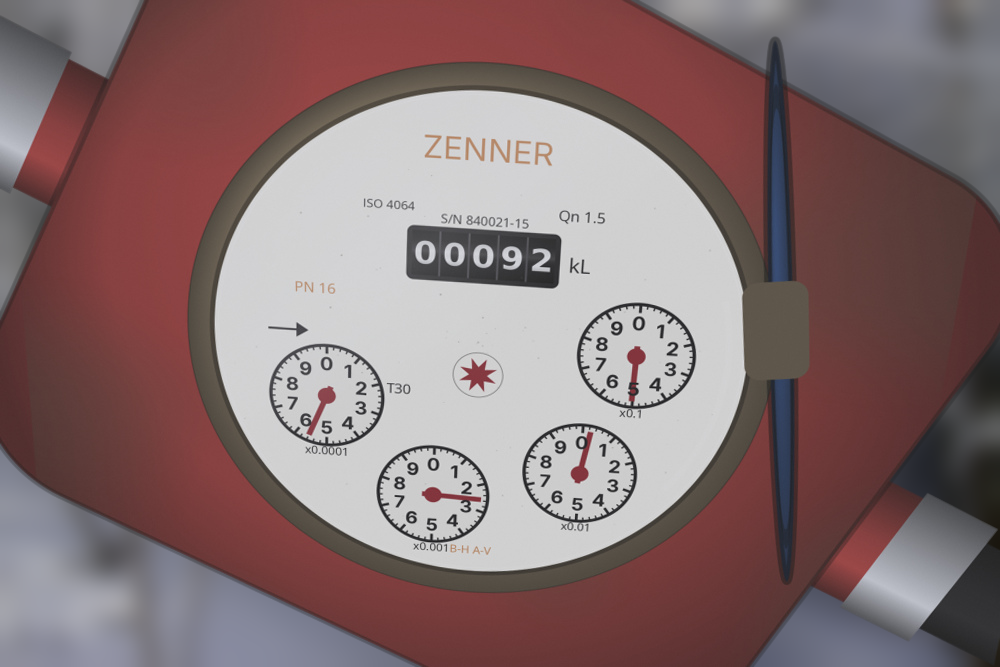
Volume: value=92.5025 unit=kL
